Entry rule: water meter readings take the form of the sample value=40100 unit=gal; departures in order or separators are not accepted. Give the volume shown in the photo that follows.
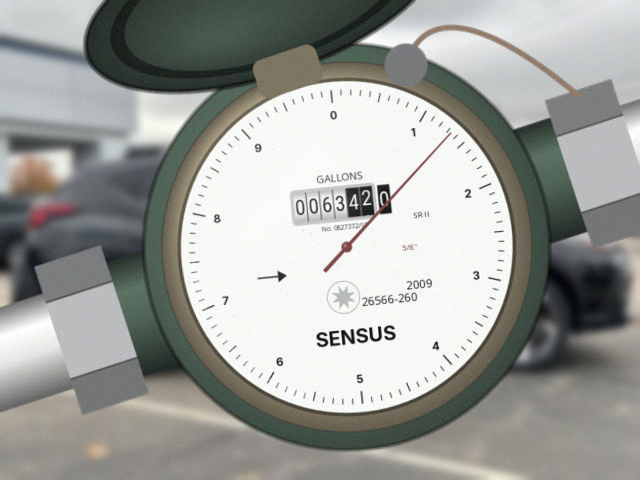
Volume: value=63421.3 unit=gal
